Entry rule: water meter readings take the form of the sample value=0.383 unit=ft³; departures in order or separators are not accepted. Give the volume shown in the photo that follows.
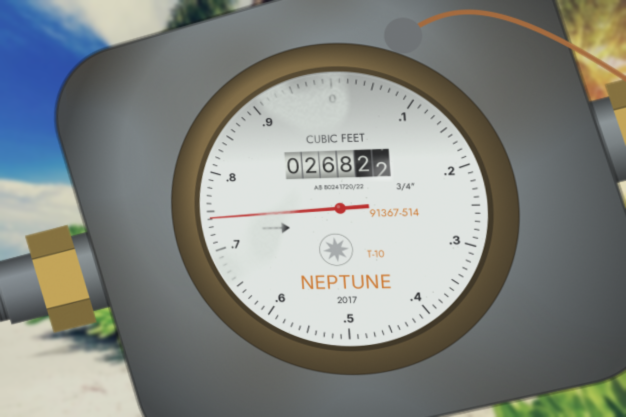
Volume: value=26821.74 unit=ft³
